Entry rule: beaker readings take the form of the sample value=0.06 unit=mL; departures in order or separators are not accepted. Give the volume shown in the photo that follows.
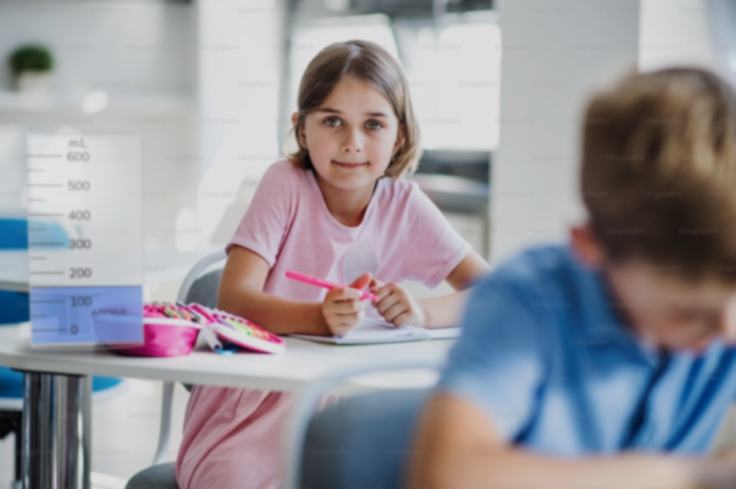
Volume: value=150 unit=mL
